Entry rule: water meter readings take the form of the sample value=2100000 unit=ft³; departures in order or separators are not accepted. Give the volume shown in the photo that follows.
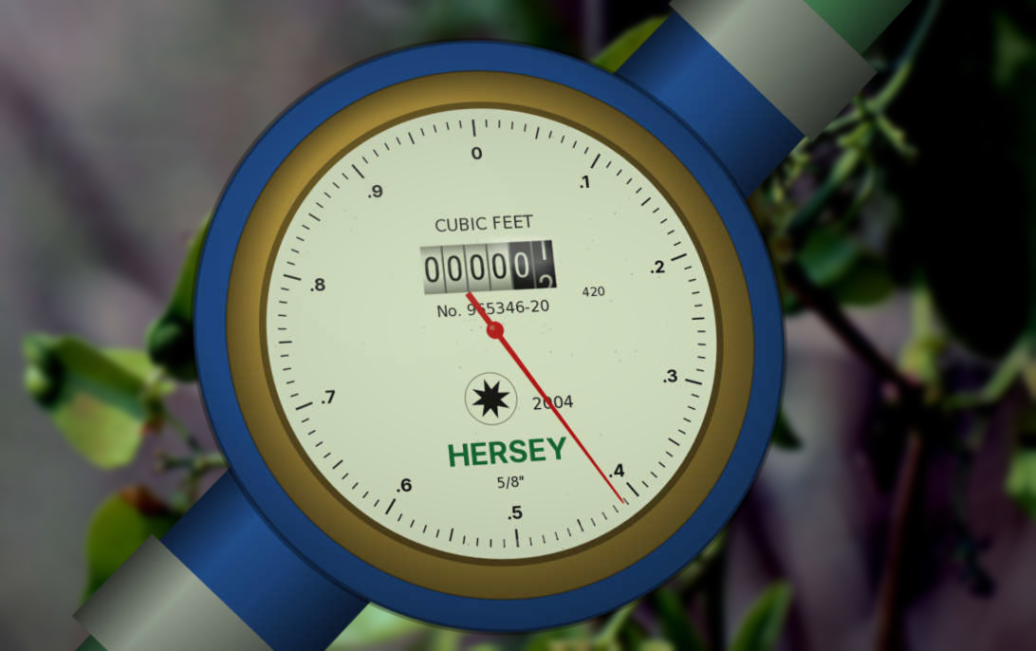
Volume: value=1.41 unit=ft³
